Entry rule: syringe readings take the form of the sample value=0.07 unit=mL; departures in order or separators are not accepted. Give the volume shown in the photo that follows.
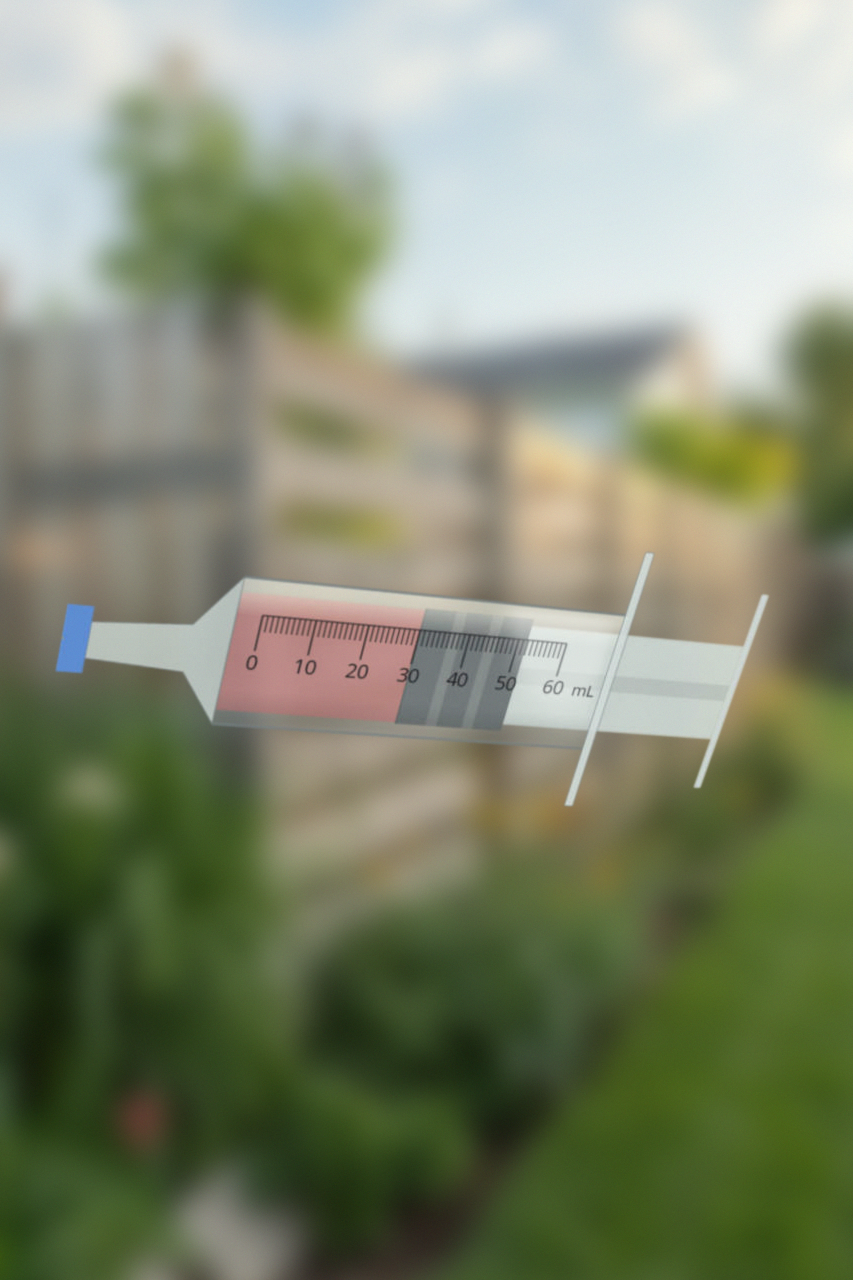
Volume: value=30 unit=mL
